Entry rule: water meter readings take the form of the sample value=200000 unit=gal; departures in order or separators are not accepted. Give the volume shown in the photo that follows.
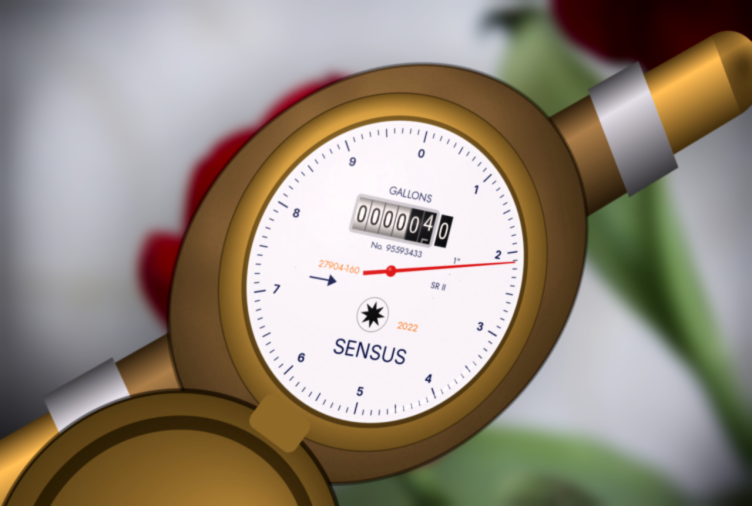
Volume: value=42.1 unit=gal
